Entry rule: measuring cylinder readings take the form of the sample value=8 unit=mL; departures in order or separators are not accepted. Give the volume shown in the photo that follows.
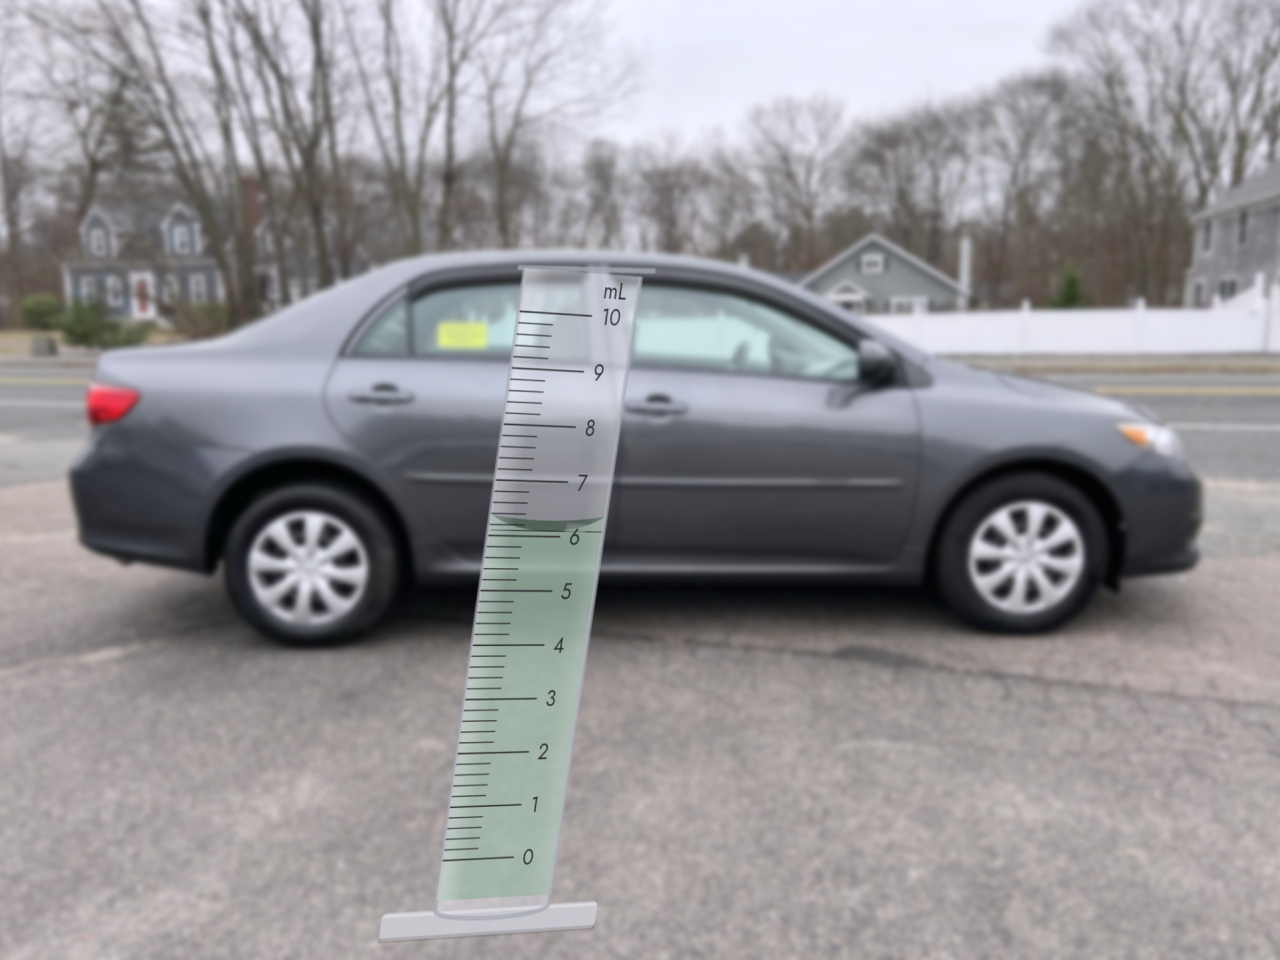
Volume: value=6.1 unit=mL
